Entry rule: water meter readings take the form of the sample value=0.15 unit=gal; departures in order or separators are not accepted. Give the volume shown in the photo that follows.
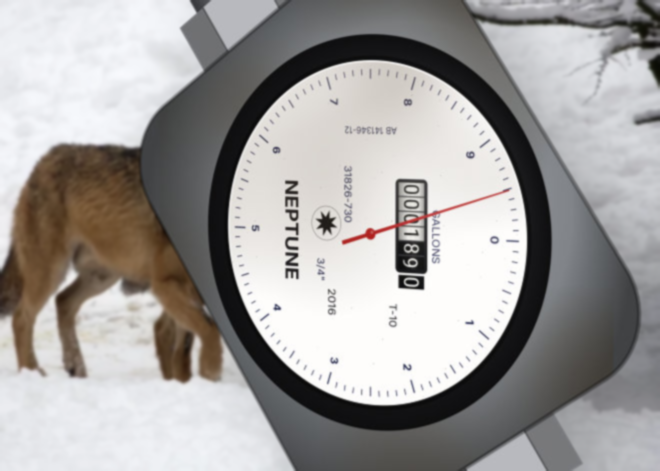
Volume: value=1889.5 unit=gal
